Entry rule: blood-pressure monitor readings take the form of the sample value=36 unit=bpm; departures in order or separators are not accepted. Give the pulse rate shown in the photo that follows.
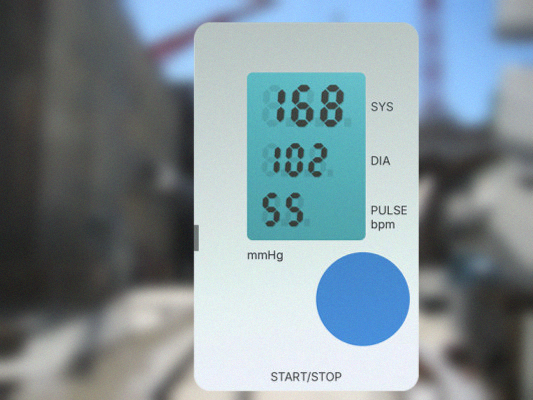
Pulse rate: value=55 unit=bpm
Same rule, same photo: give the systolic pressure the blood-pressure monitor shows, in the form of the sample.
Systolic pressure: value=168 unit=mmHg
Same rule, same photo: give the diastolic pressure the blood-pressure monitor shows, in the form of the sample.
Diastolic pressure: value=102 unit=mmHg
